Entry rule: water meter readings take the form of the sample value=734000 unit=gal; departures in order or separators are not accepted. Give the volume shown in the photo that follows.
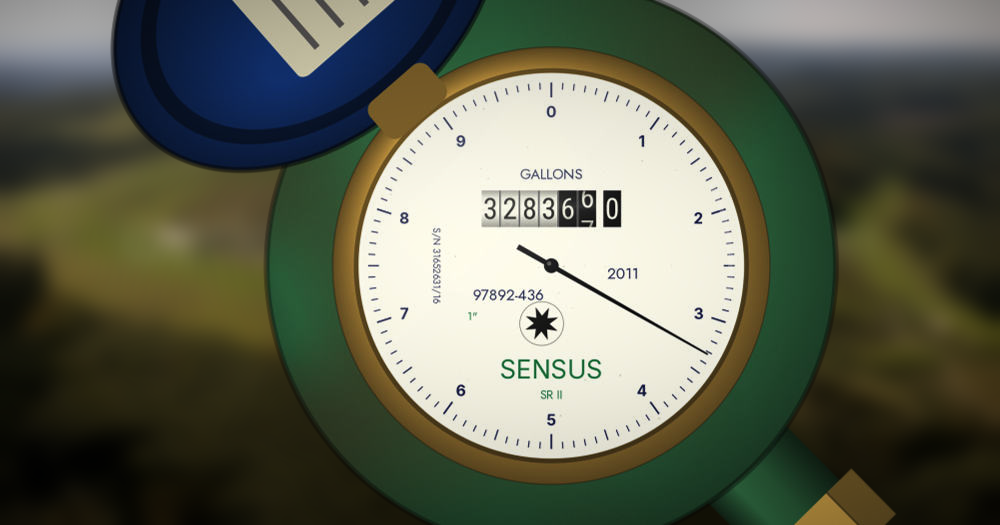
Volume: value=3283663.3 unit=gal
